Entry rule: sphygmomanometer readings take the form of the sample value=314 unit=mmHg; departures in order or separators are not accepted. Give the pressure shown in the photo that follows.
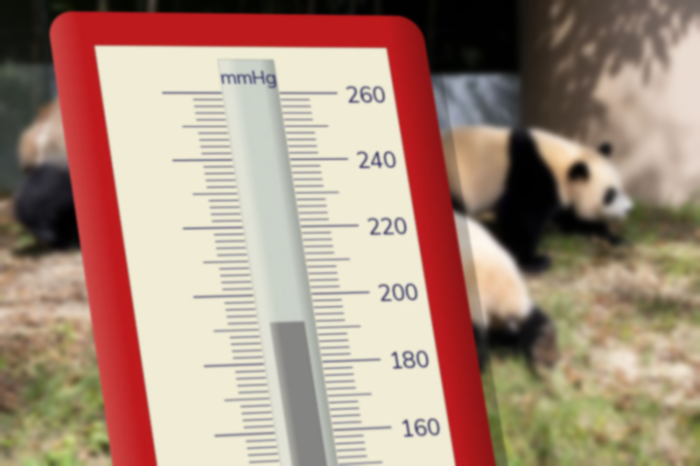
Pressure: value=192 unit=mmHg
